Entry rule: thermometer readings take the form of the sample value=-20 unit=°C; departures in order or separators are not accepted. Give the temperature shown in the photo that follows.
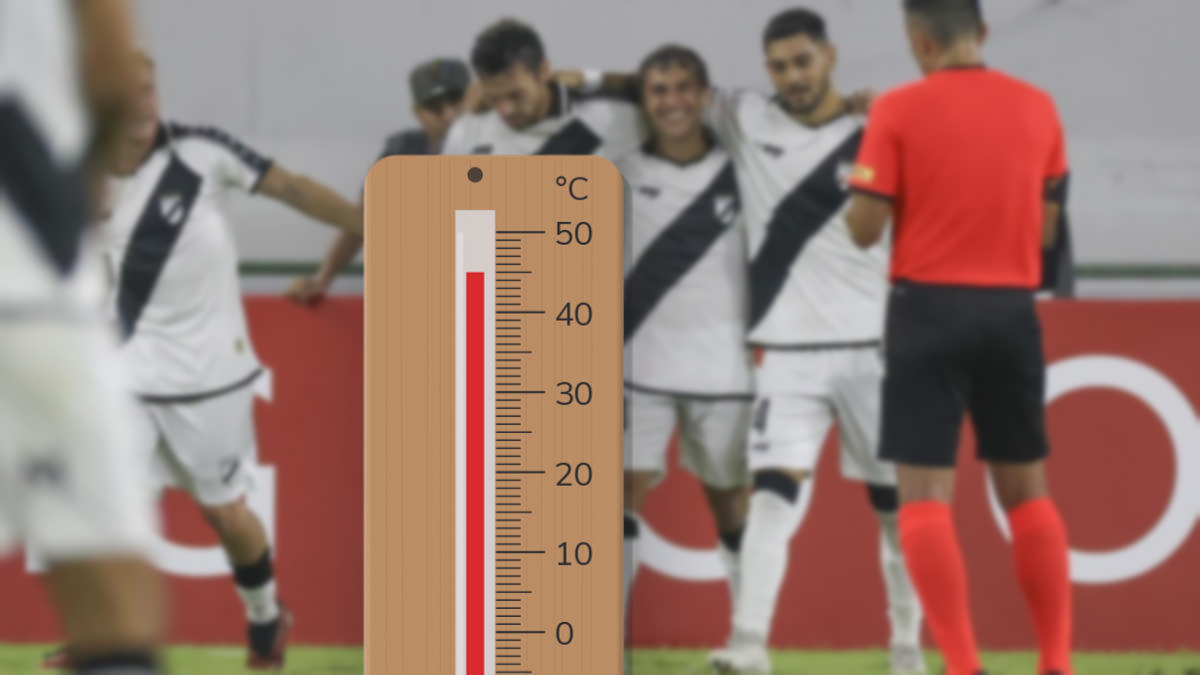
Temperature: value=45 unit=°C
